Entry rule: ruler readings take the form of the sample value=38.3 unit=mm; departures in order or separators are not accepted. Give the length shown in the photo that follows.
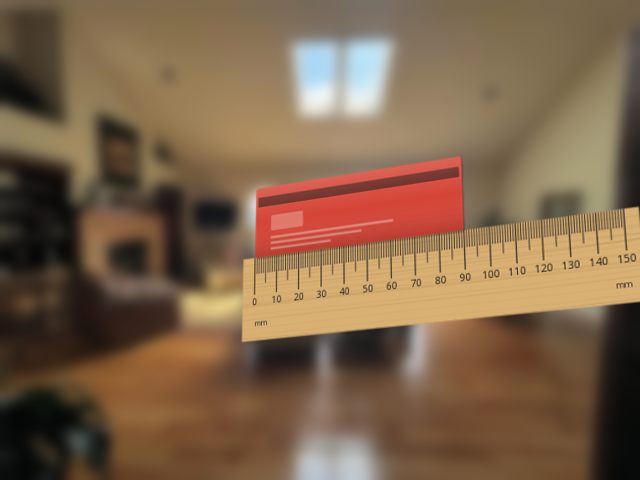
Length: value=90 unit=mm
